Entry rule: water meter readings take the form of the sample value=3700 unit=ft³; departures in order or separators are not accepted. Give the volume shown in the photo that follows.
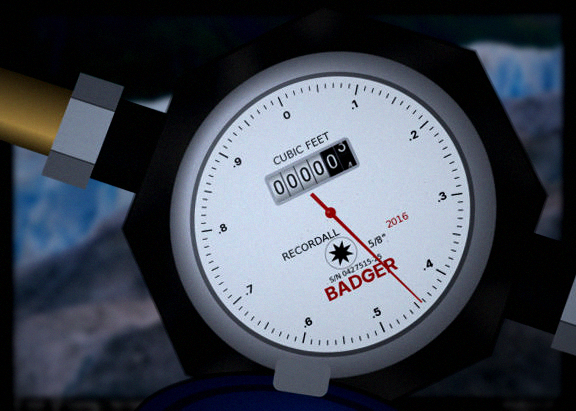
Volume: value=3.44 unit=ft³
